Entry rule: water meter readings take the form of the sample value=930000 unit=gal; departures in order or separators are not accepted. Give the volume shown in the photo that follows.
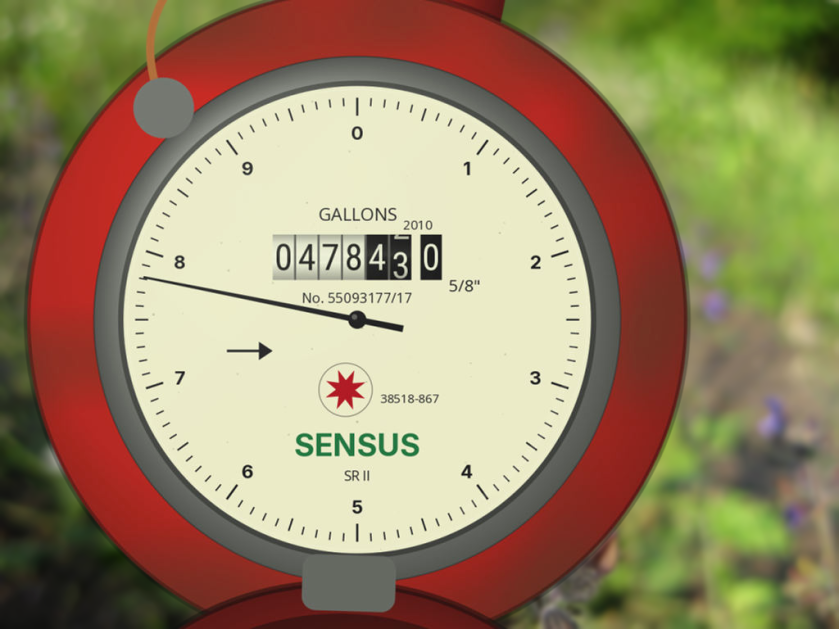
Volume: value=478427.8 unit=gal
